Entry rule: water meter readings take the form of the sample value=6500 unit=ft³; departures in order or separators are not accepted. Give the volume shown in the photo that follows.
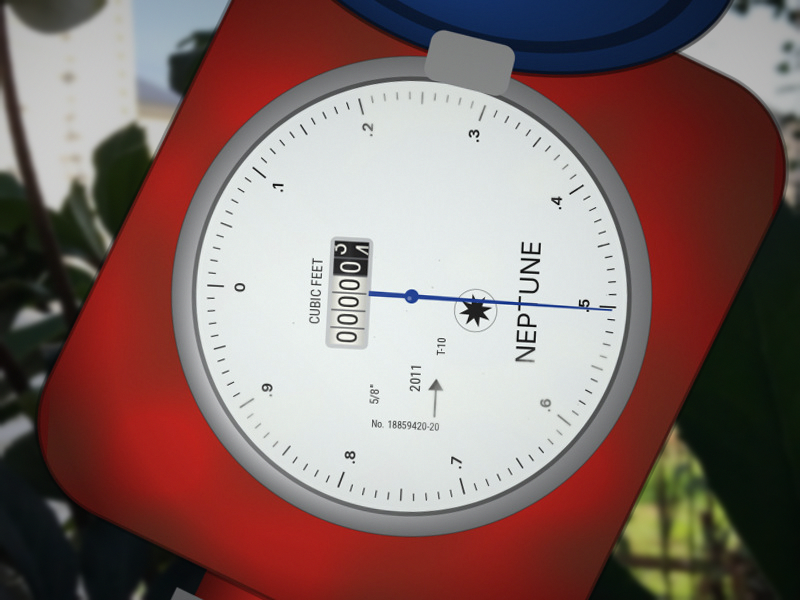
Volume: value=3.50 unit=ft³
